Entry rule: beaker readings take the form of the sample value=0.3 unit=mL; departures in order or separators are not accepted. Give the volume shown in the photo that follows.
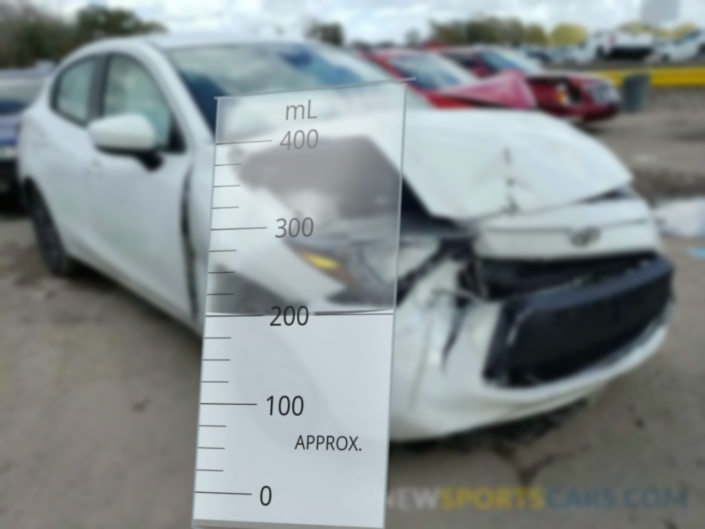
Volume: value=200 unit=mL
